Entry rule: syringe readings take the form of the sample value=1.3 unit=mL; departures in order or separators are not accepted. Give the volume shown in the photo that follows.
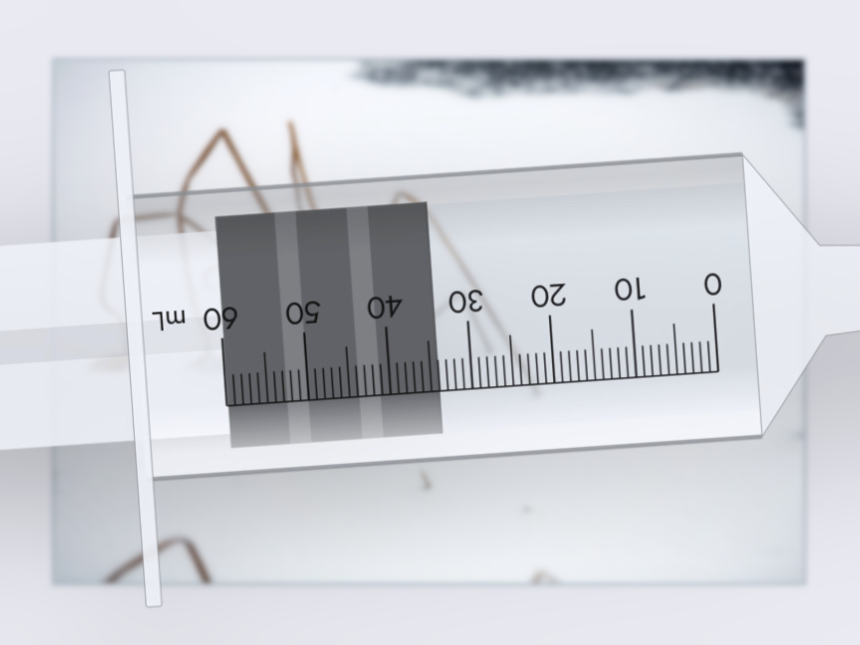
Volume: value=34 unit=mL
